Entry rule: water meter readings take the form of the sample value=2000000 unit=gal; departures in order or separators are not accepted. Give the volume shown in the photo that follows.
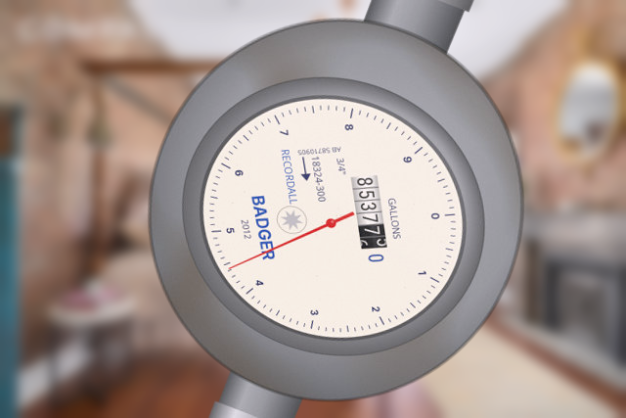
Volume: value=8537754.4 unit=gal
